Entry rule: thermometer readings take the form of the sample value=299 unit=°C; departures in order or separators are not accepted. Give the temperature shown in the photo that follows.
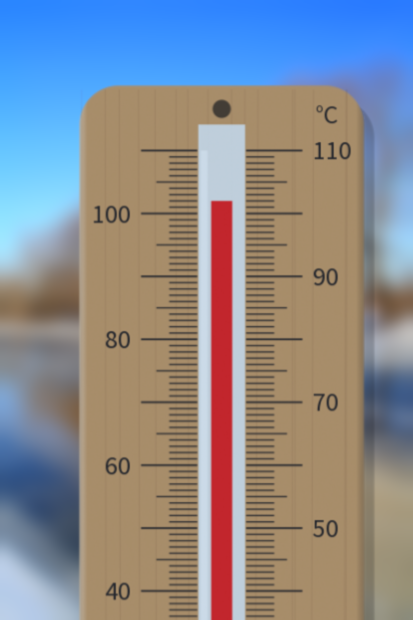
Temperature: value=102 unit=°C
